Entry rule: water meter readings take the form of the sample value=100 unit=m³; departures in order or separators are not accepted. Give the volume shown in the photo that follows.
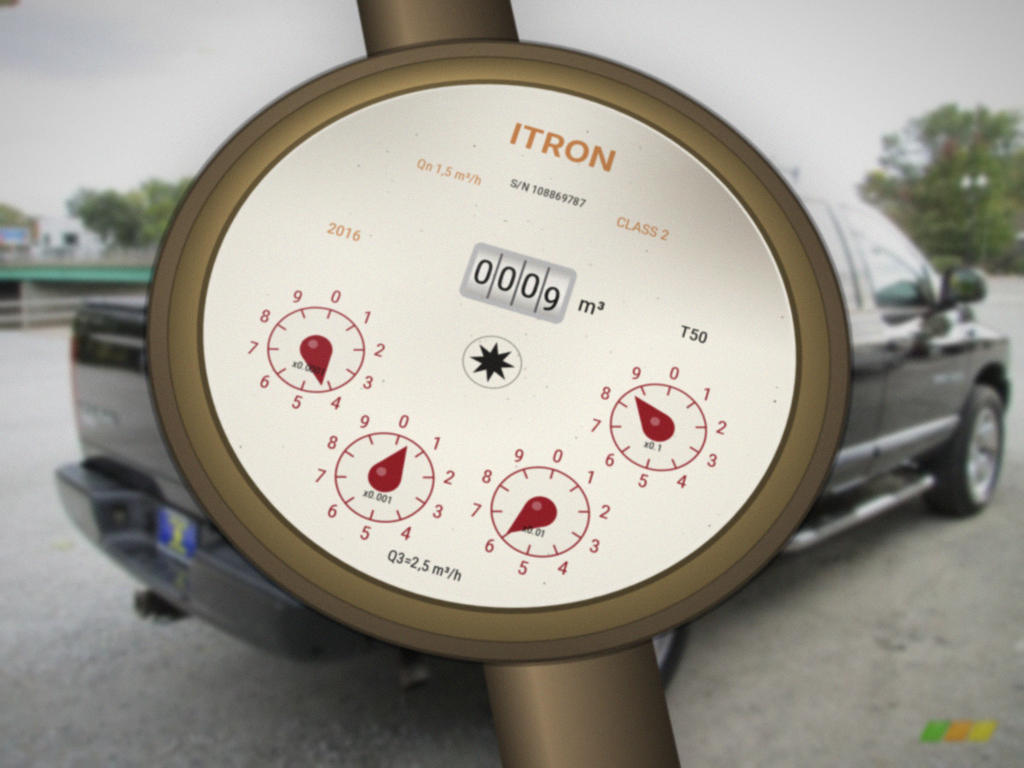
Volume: value=8.8604 unit=m³
